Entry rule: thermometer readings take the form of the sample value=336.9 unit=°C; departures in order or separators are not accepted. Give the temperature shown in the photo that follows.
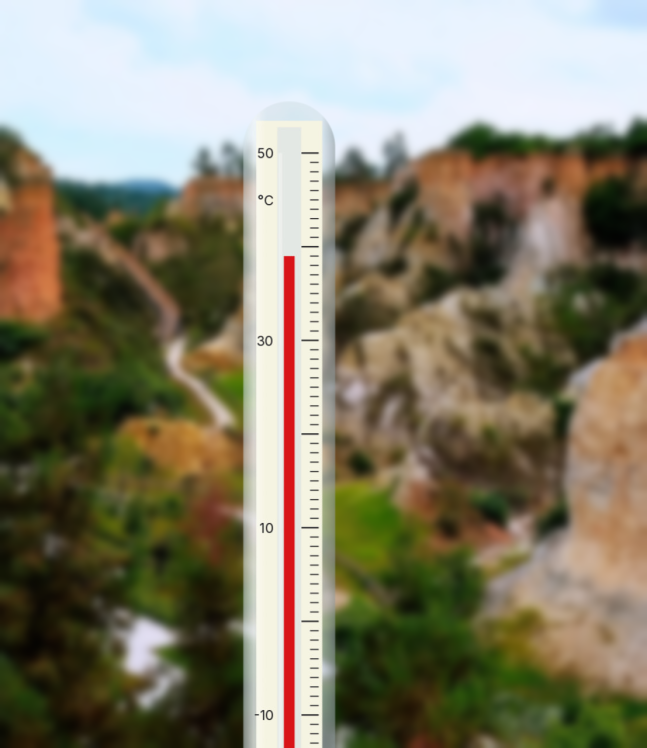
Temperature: value=39 unit=°C
